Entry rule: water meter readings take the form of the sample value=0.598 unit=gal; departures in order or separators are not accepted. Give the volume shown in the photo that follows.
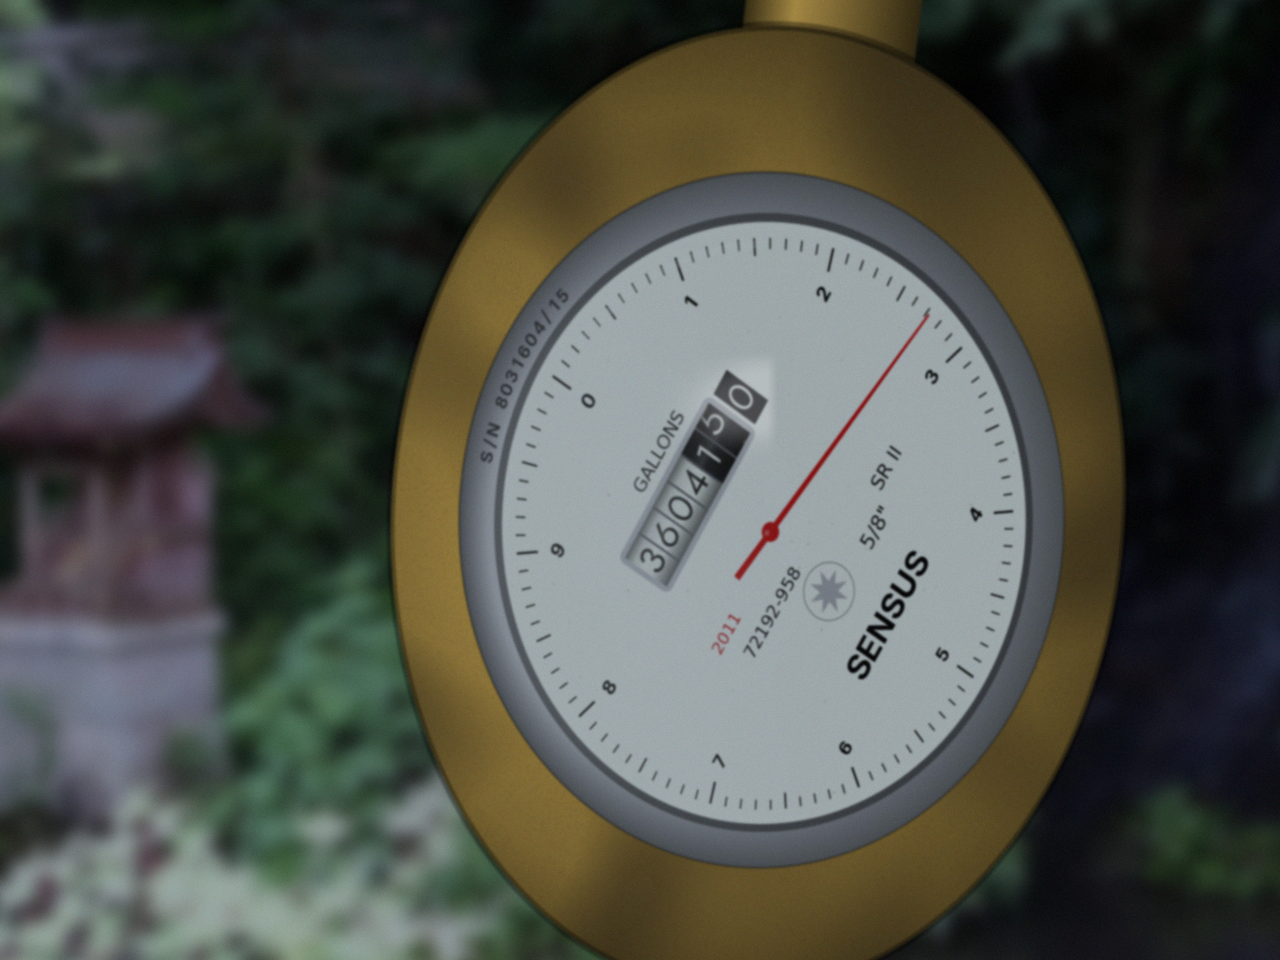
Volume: value=3604152.7 unit=gal
